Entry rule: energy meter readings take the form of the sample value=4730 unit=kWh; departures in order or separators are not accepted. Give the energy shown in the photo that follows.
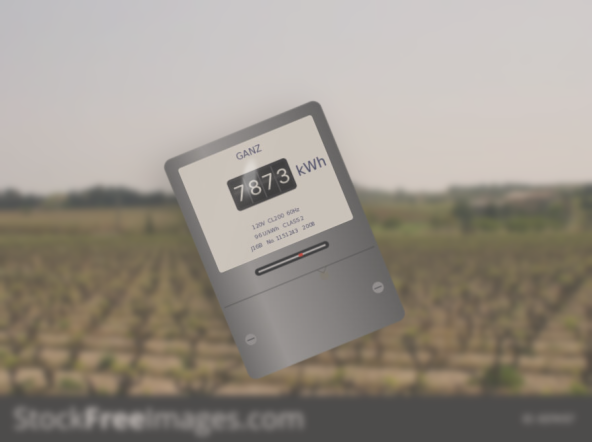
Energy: value=7873 unit=kWh
